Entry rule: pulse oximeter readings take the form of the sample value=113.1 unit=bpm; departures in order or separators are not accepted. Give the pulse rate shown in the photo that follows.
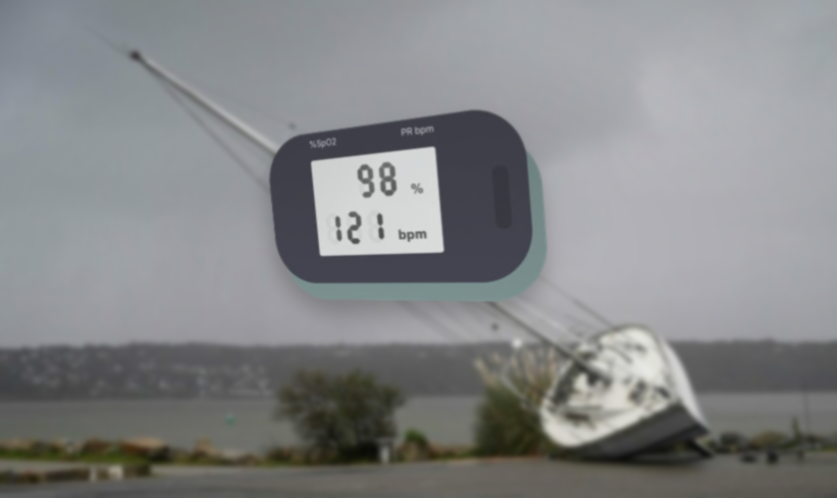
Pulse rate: value=121 unit=bpm
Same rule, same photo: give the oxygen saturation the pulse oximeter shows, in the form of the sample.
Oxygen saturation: value=98 unit=%
